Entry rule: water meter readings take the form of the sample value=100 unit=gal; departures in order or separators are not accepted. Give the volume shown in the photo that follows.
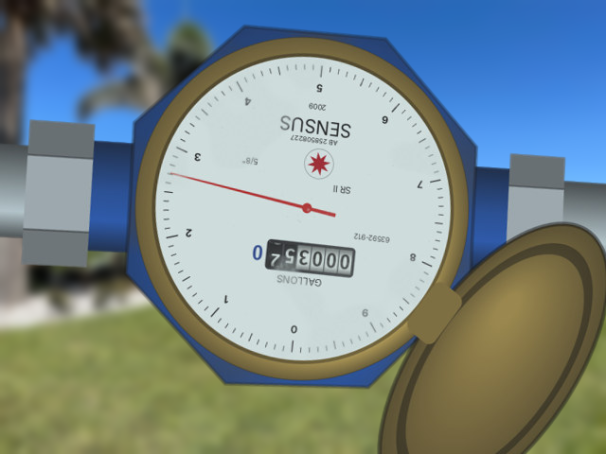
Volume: value=3522.7 unit=gal
